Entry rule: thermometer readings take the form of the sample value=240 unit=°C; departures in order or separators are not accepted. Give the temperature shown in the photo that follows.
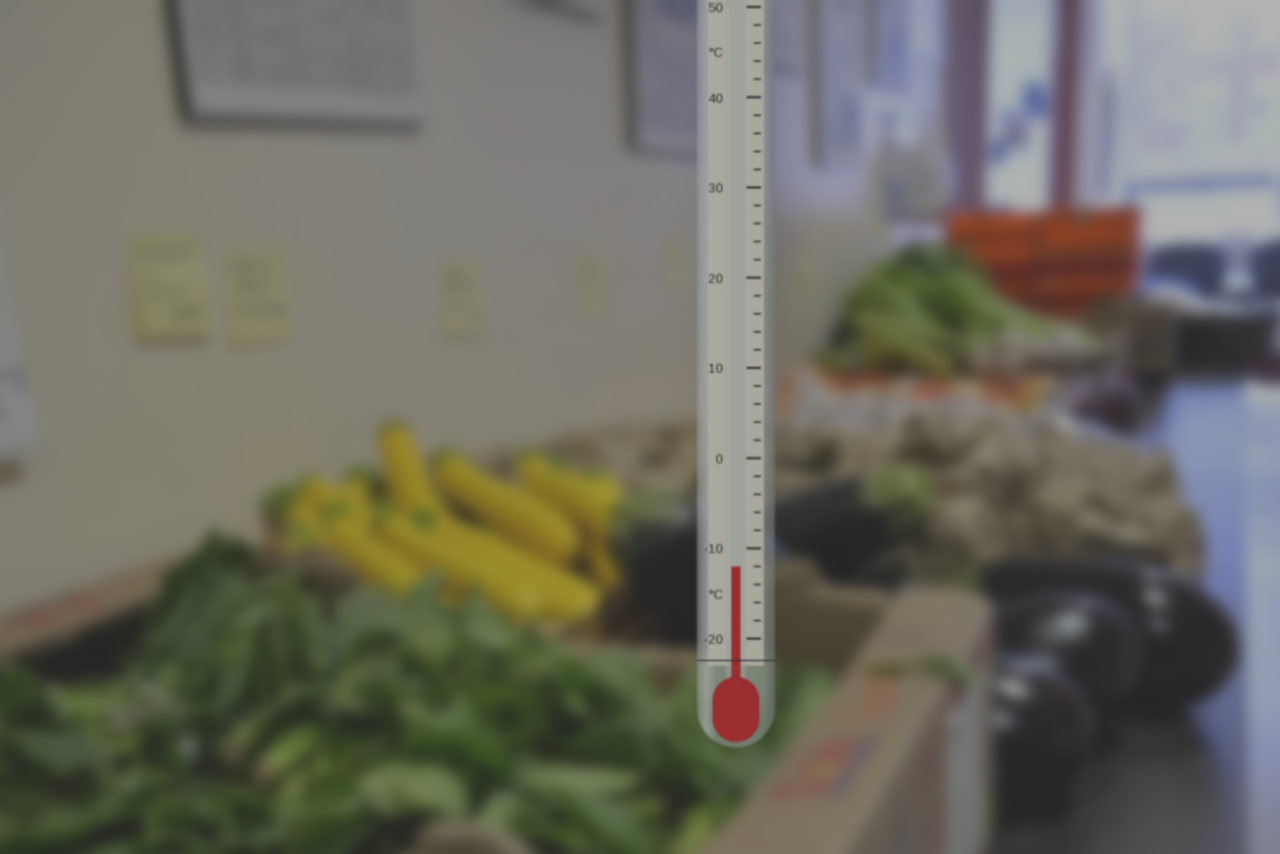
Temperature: value=-12 unit=°C
